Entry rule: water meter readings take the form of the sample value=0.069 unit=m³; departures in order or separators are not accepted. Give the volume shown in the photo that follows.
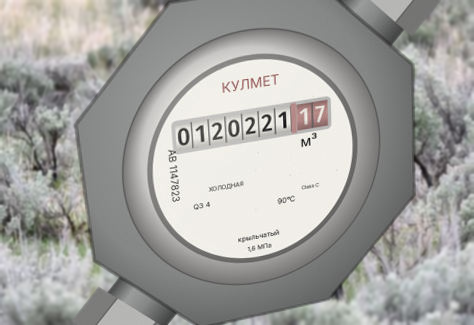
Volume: value=120221.17 unit=m³
